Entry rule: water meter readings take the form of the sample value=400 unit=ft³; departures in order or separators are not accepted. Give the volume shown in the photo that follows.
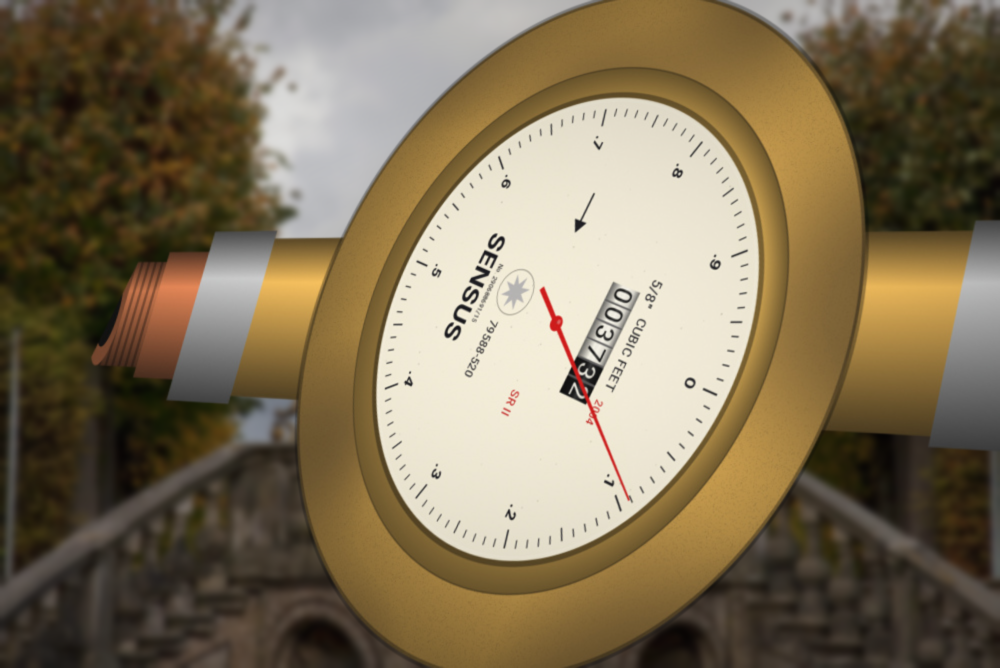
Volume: value=3732.09 unit=ft³
